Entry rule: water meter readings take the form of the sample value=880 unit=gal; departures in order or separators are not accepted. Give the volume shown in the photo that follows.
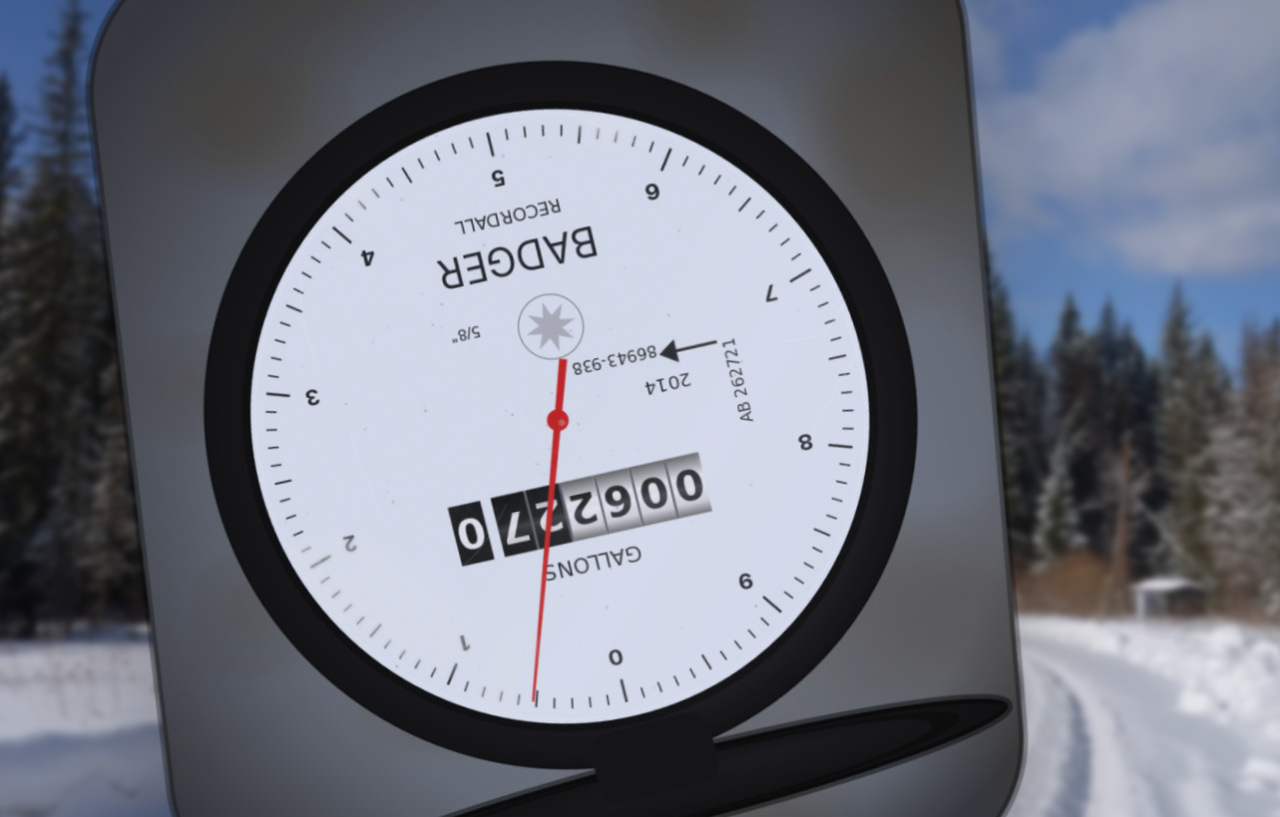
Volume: value=62270.5 unit=gal
